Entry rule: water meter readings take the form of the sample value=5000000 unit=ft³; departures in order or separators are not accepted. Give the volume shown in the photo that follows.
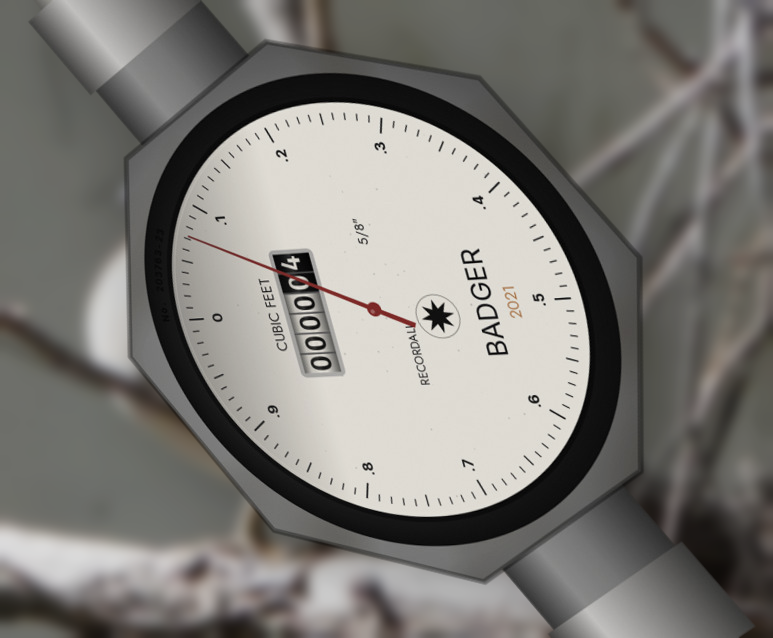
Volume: value=4.07 unit=ft³
